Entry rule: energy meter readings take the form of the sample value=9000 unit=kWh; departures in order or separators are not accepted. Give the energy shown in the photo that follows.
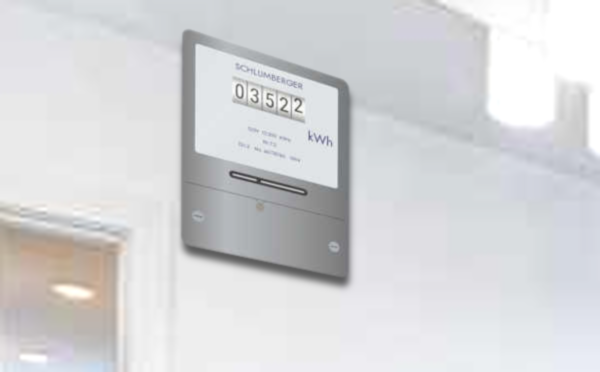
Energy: value=3522 unit=kWh
